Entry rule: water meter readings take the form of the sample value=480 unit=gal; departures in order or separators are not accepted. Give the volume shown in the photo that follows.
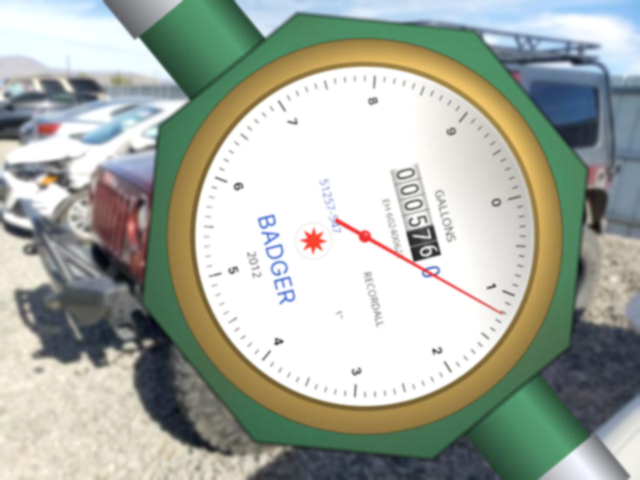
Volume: value=5761.2 unit=gal
